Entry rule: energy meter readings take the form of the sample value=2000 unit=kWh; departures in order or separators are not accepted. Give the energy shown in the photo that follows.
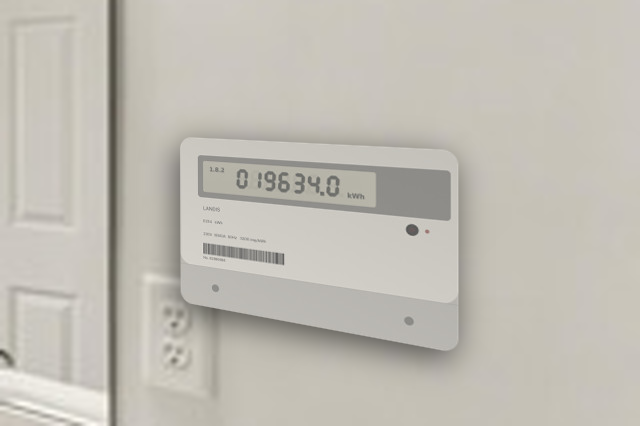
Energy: value=19634.0 unit=kWh
